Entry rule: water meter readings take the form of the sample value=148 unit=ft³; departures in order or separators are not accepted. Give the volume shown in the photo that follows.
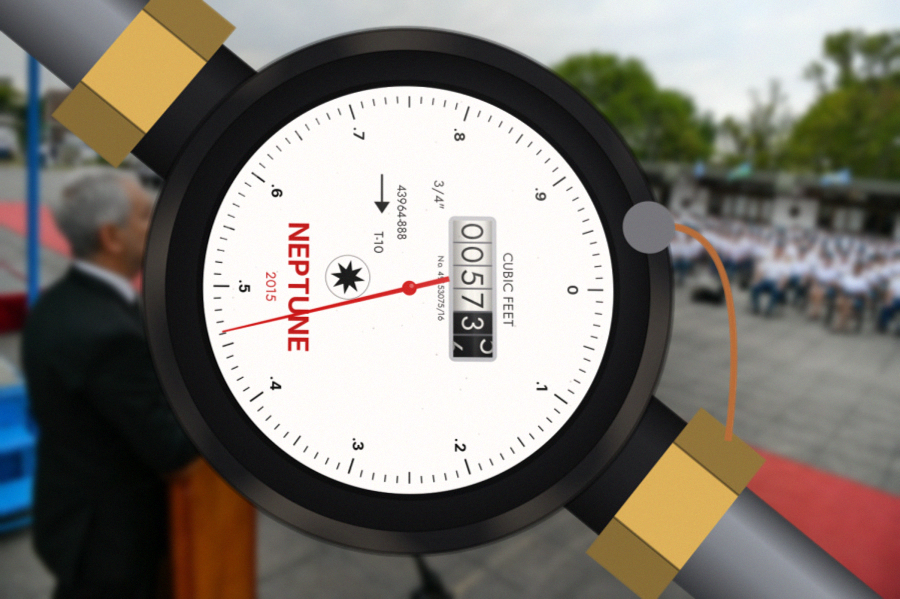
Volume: value=5735.46 unit=ft³
